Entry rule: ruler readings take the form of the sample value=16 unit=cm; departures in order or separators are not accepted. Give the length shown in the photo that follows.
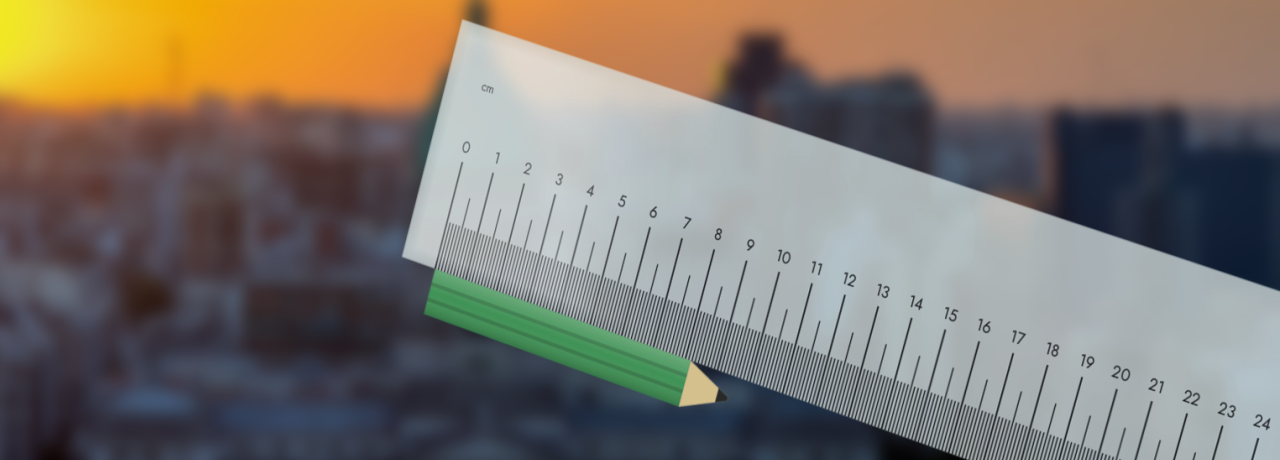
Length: value=9.5 unit=cm
